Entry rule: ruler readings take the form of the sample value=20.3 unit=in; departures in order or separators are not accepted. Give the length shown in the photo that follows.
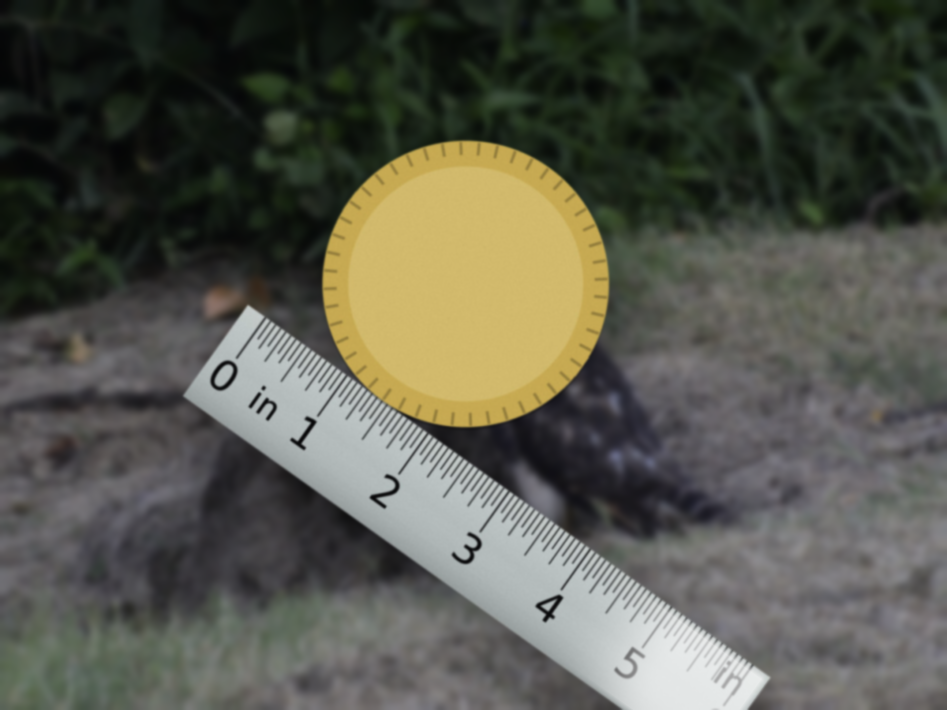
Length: value=2.875 unit=in
